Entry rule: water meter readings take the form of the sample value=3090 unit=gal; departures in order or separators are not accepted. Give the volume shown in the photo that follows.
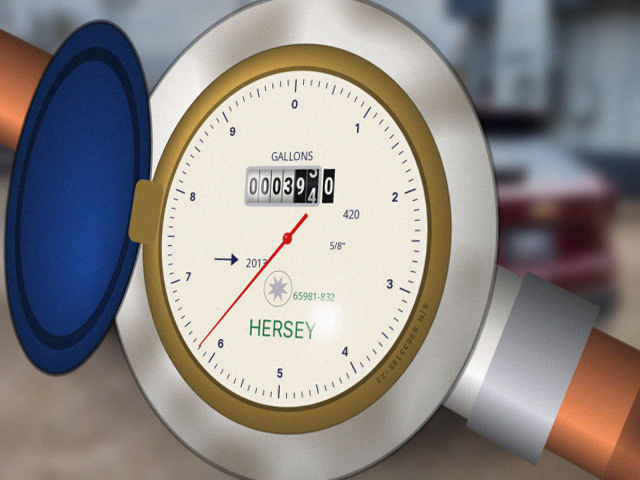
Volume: value=3936.2 unit=gal
